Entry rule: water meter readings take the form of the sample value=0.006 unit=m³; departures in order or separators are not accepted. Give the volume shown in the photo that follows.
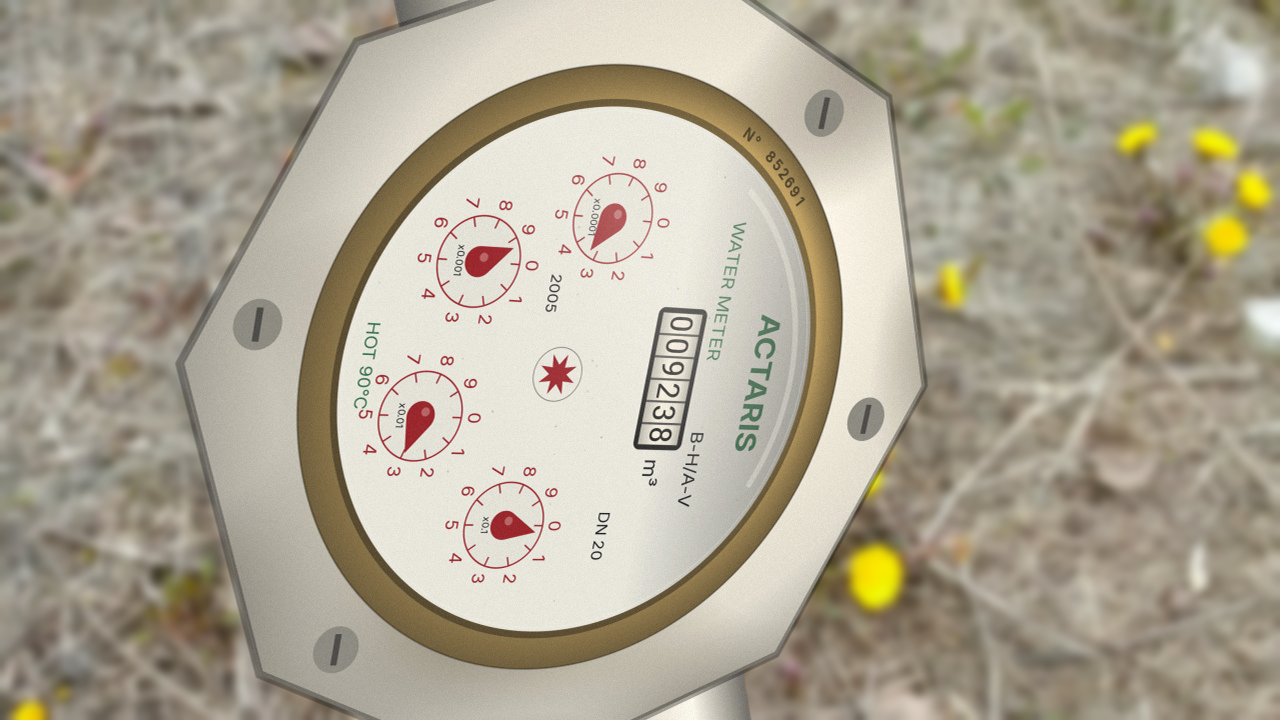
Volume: value=9238.0293 unit=m³
